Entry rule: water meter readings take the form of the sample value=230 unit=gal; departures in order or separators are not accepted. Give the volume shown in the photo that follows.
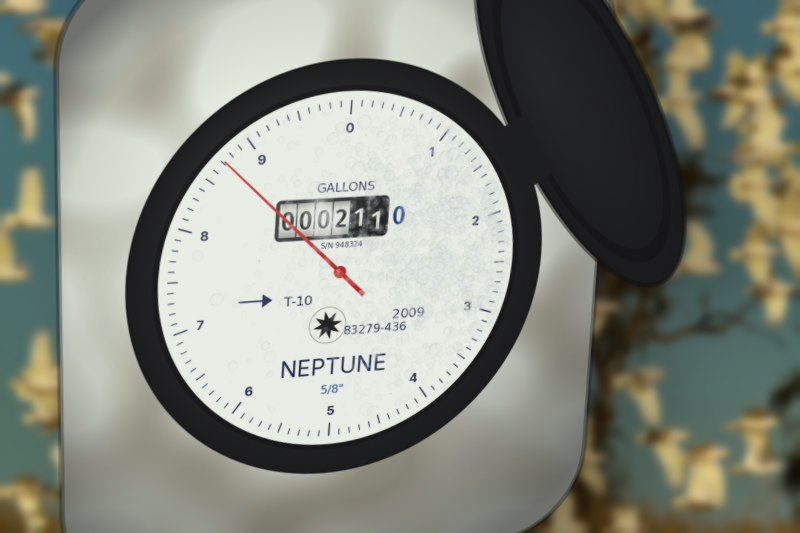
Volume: value=2108.7 unit=gal
